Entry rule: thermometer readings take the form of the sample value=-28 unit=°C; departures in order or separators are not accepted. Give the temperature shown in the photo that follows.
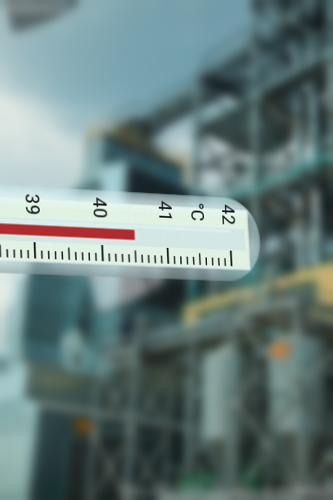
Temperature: value=40.5 unit=°C
